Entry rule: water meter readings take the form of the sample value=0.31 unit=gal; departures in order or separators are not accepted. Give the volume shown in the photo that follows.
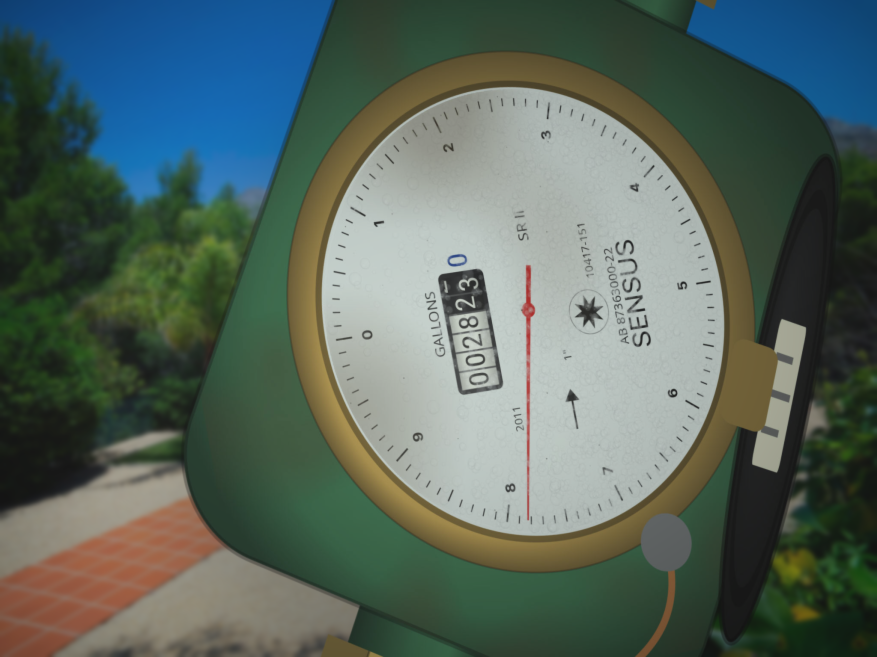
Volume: value=28227.8 unit=gal
